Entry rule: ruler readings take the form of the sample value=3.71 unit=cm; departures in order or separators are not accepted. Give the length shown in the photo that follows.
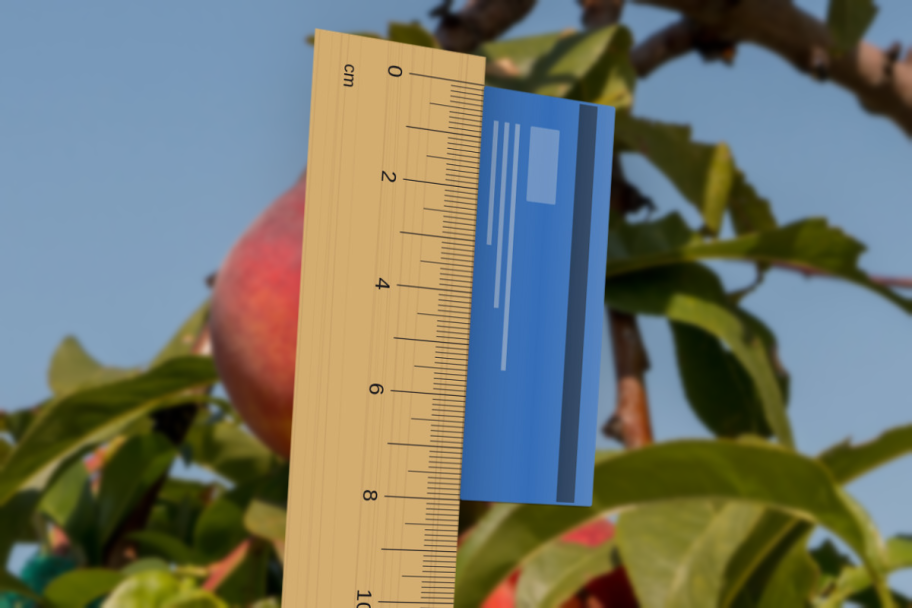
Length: value=8 unit=cm
